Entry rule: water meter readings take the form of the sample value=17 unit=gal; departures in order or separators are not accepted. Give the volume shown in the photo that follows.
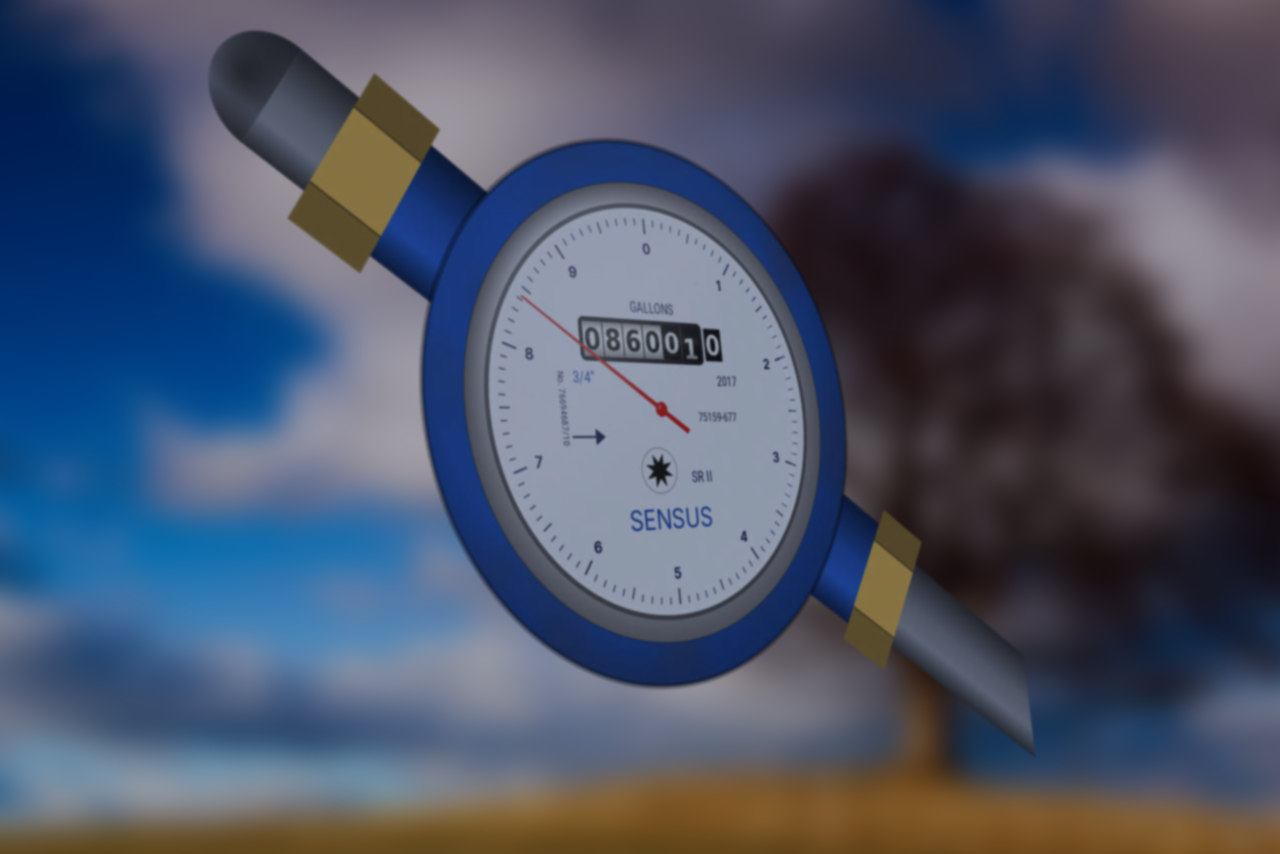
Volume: value=860008.4 unit=gal
